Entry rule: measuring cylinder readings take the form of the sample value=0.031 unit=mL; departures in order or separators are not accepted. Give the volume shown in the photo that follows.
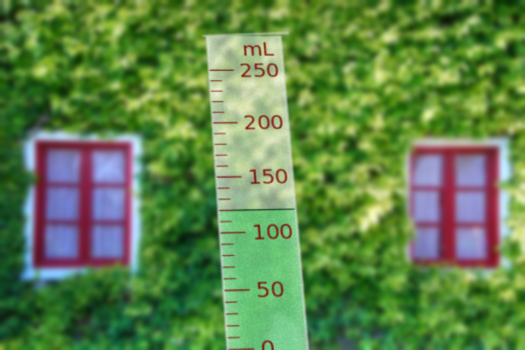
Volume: value=120 unit=mL
